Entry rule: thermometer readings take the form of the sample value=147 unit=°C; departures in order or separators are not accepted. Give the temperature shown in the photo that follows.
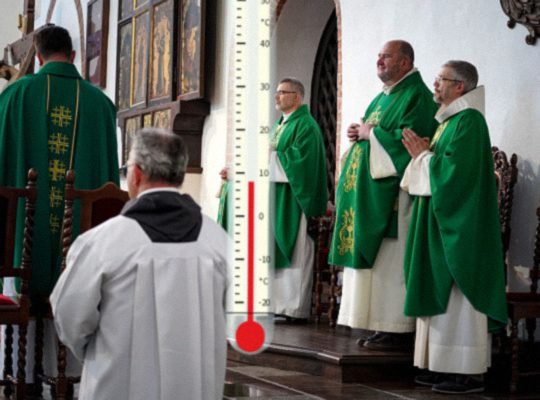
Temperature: value=8 unit=°C
